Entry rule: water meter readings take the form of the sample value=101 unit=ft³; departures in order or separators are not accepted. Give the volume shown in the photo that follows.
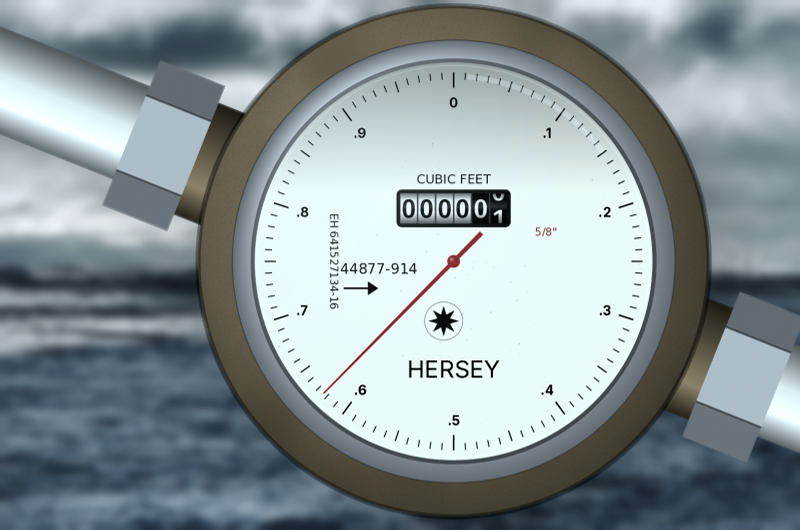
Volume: value=0.62 unit=ft³
